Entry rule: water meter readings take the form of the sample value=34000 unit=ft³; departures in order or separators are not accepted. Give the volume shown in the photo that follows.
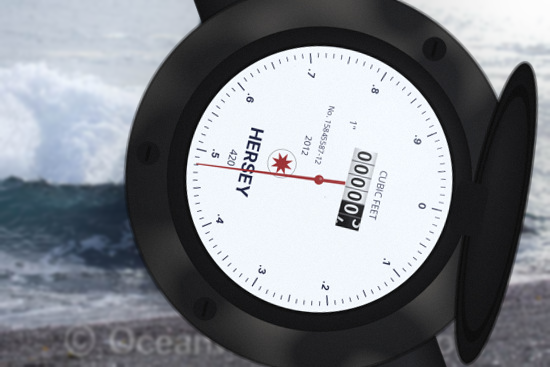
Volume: value=3.48 unit=ft³
